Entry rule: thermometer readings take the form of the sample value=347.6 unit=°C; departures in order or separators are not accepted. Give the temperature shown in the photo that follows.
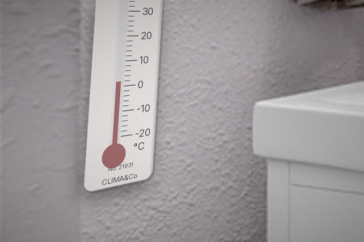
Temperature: value=2 unit=°C
